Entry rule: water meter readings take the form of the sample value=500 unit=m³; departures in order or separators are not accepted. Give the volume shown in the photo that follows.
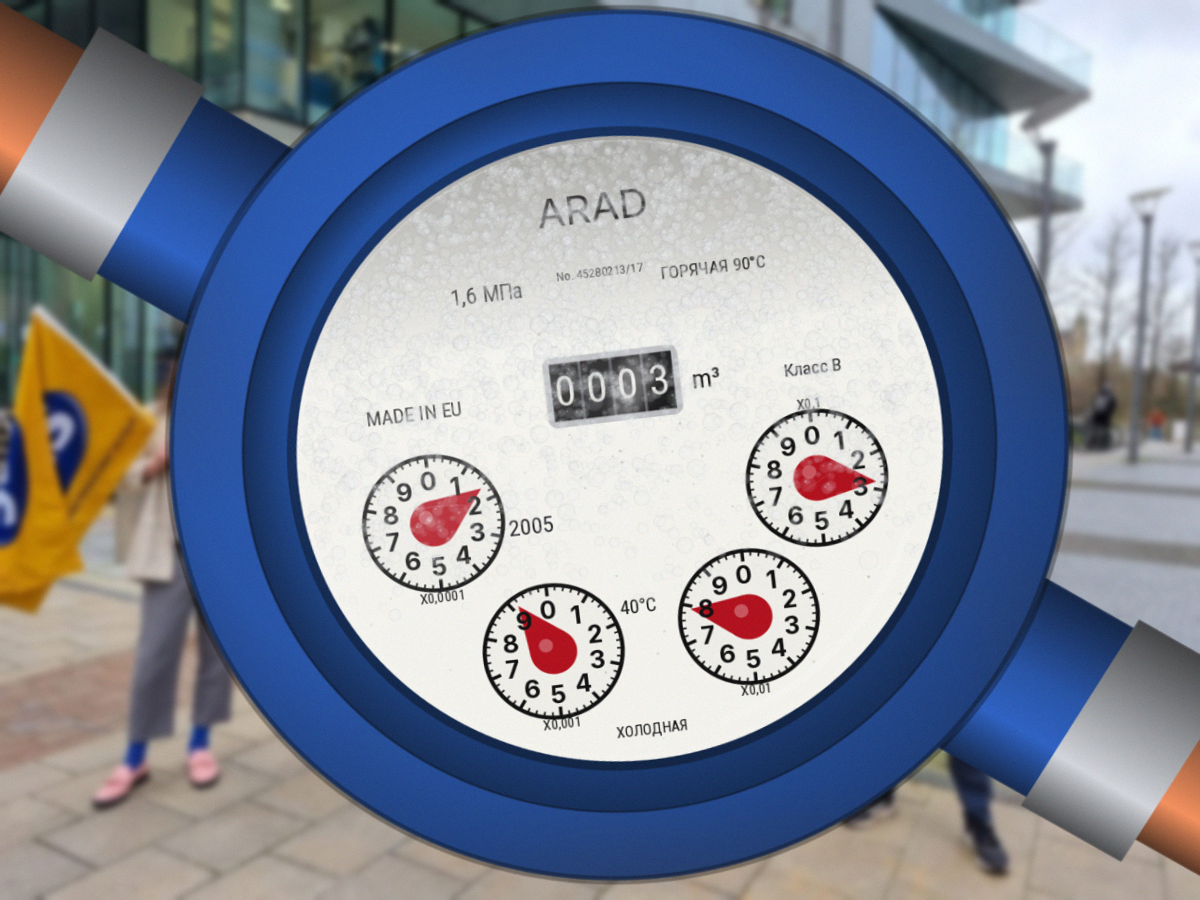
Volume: value=3.2791 unit=m³
